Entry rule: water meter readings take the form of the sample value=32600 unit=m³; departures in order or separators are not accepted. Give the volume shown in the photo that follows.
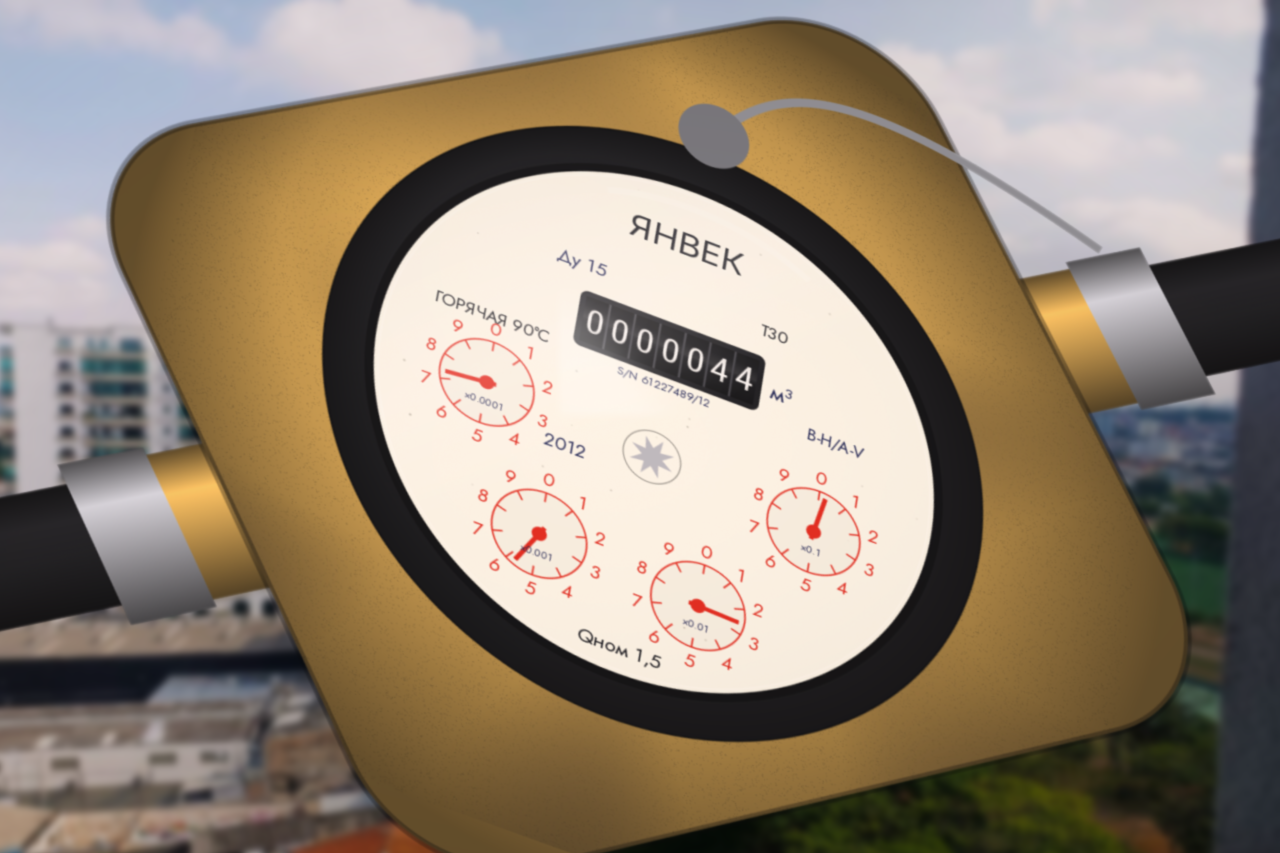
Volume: value=44.0257 unit=m³
